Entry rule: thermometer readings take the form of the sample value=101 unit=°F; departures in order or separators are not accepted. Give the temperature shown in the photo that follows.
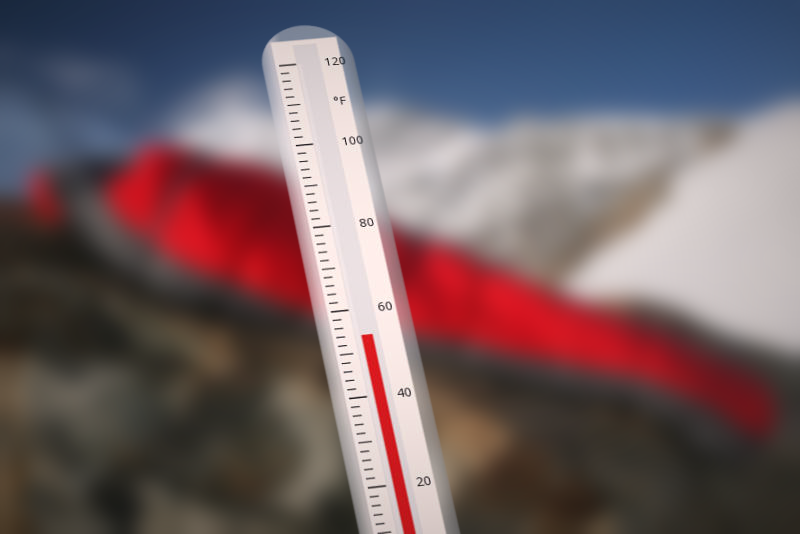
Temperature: value=54 unit=°F
